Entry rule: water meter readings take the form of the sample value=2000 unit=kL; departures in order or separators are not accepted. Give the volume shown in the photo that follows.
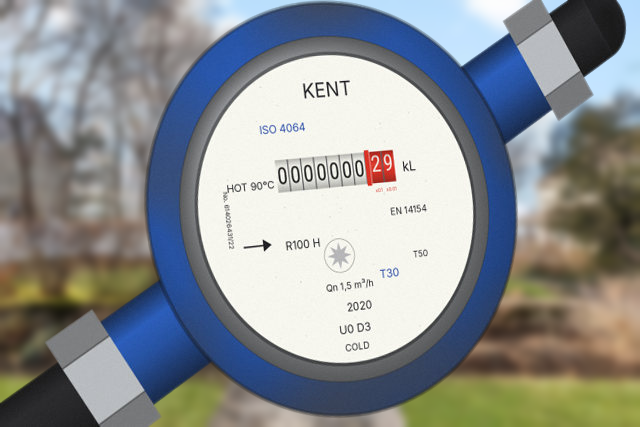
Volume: value=0.29 unit=kL
